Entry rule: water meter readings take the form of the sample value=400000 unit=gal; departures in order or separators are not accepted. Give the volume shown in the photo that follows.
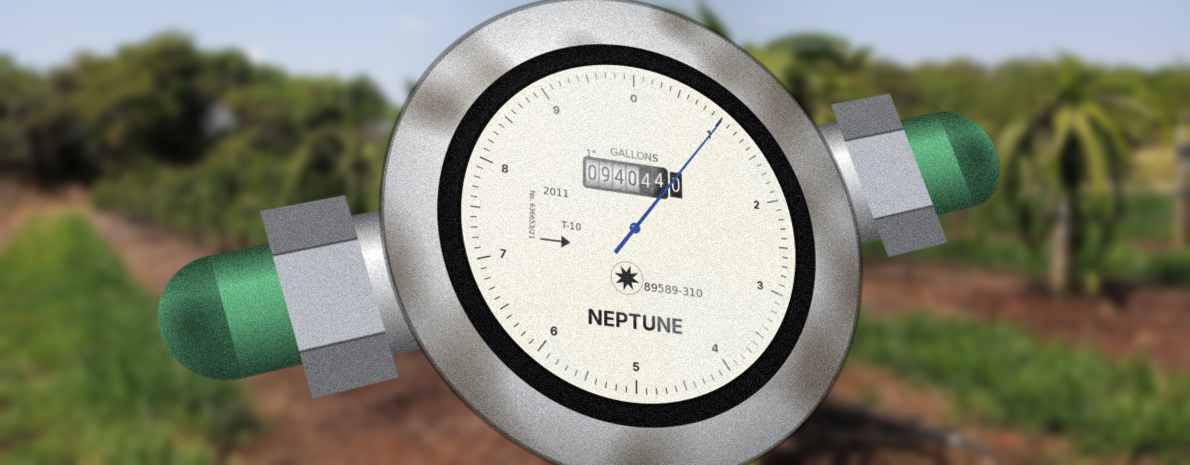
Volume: value=940441.0 unit=gal
